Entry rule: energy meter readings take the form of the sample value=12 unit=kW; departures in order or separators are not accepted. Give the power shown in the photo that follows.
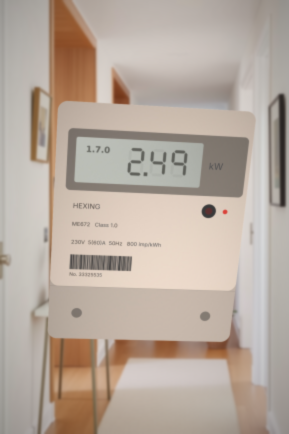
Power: value=2.49 unit=kW
